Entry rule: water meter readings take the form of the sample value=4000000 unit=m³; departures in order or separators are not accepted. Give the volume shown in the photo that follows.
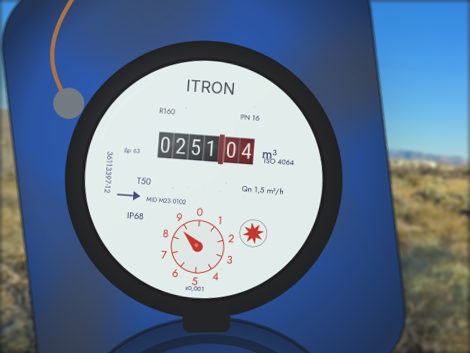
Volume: value=251.048 unit=m³
